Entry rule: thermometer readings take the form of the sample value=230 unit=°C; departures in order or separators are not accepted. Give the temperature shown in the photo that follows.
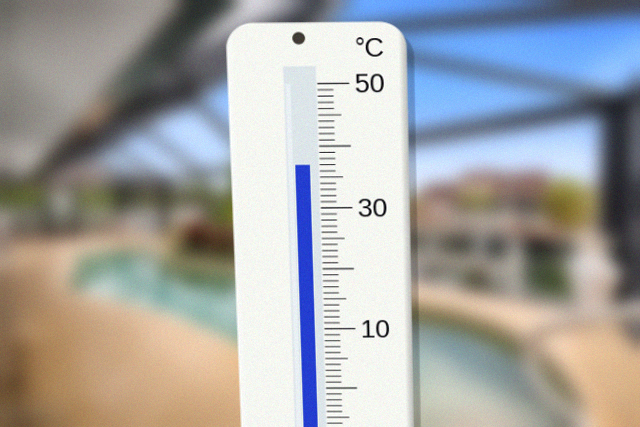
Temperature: value=37 unit=°C
